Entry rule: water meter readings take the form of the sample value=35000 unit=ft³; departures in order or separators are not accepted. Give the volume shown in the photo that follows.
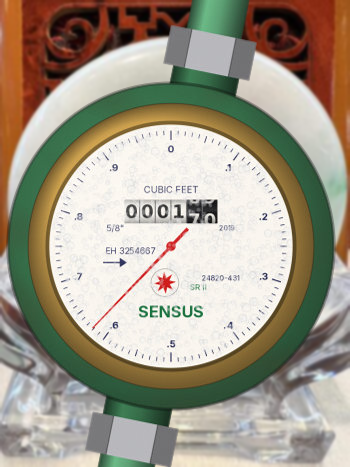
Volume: value=169.62 unit=ft³
